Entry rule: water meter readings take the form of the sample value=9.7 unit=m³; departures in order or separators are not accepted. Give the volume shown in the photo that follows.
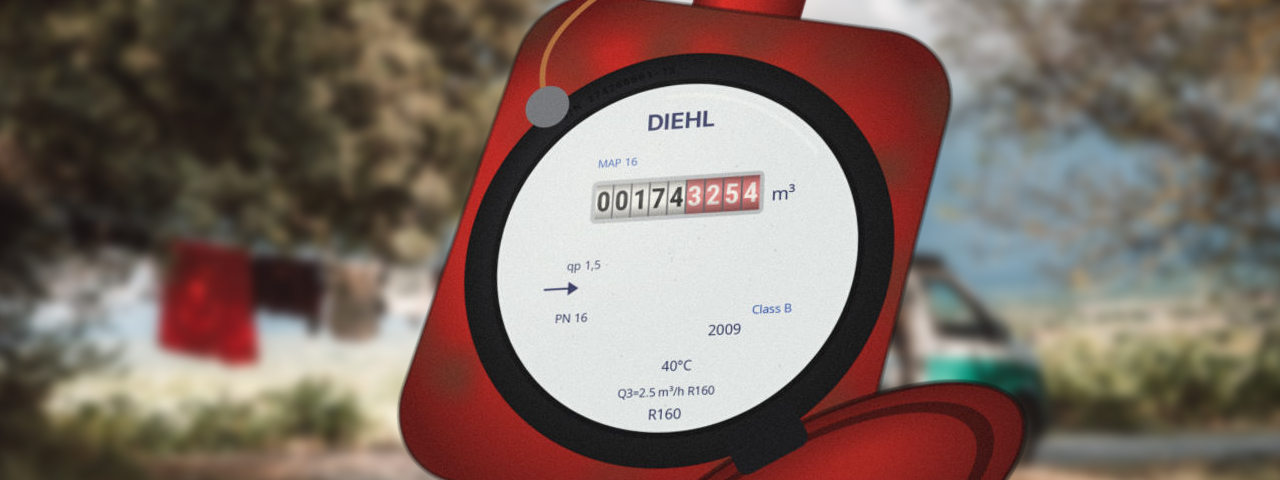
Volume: value=174.3254 unit=m³
